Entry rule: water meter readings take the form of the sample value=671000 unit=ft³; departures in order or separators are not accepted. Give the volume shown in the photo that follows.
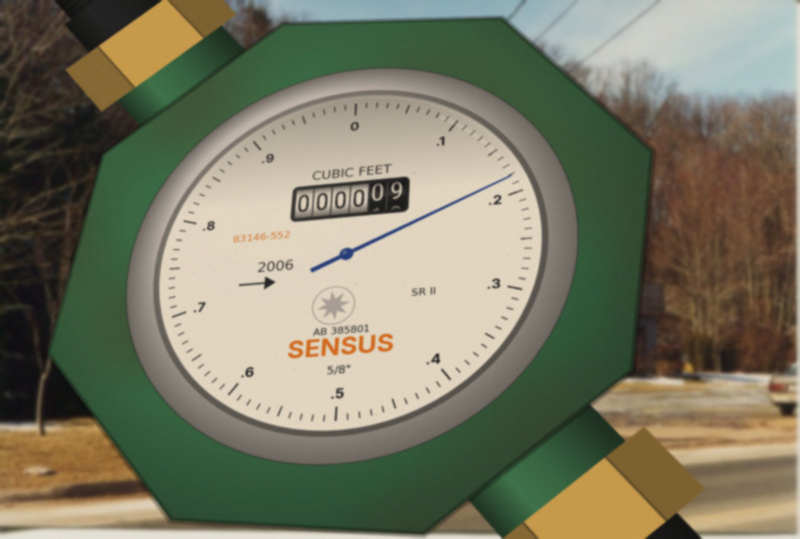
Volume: value=9.18 unit=ft³
